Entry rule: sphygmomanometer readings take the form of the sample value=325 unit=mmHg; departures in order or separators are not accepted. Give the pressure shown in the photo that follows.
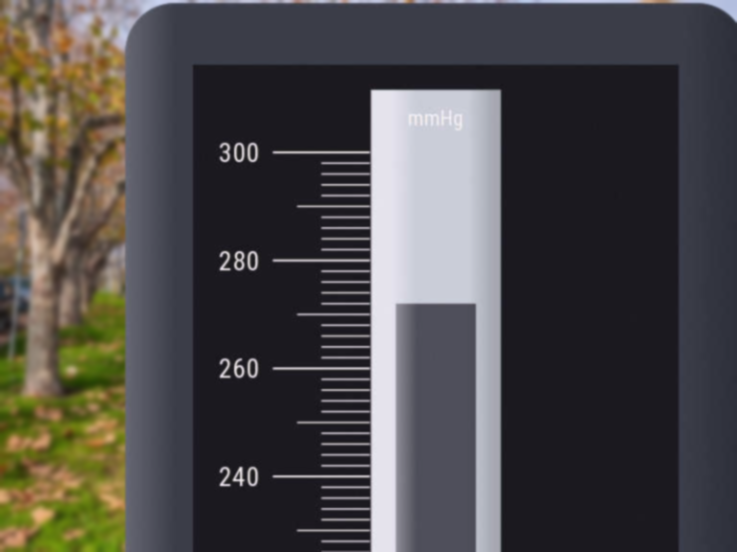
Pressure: value=272 unit=mmHg
